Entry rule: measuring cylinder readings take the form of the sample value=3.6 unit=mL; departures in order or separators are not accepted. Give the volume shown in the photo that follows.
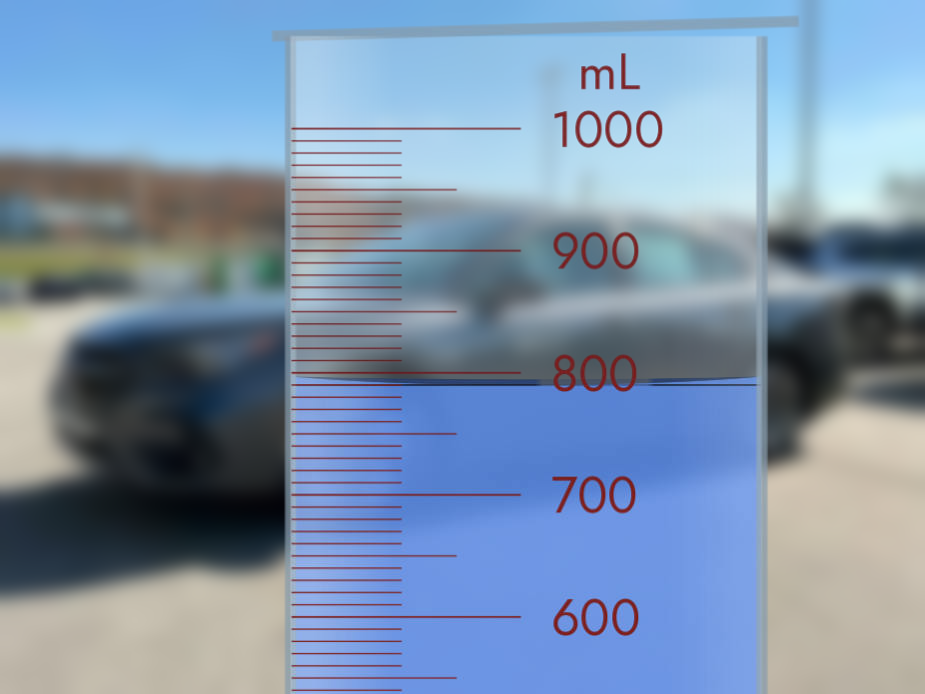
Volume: value=790 unit=mL
